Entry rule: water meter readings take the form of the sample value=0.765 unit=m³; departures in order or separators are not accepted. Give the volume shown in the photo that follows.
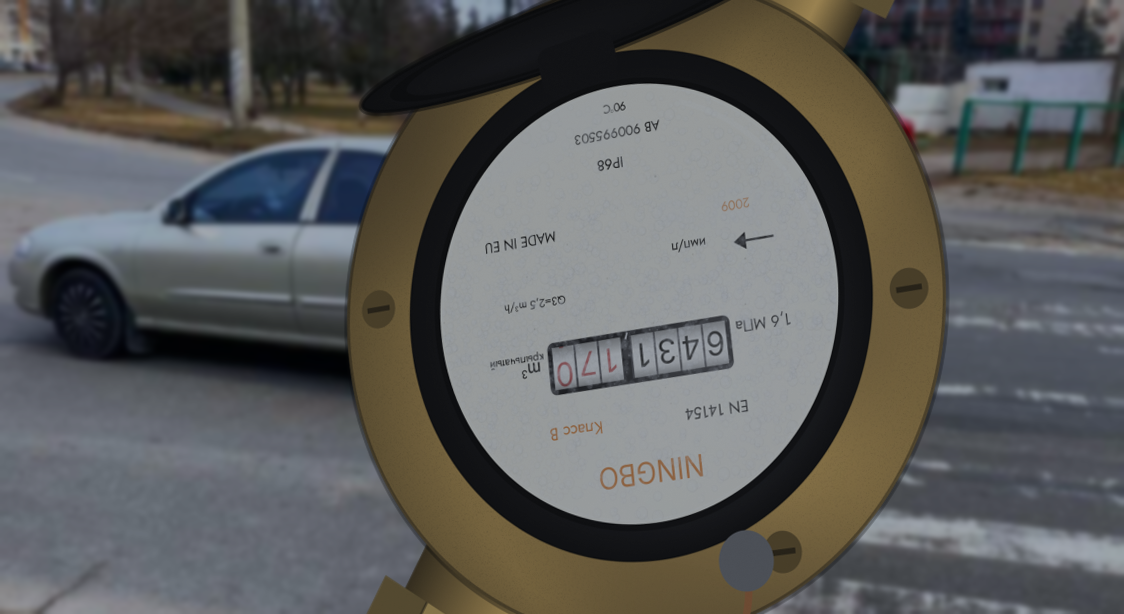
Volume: value=6431.170 unit=m³
